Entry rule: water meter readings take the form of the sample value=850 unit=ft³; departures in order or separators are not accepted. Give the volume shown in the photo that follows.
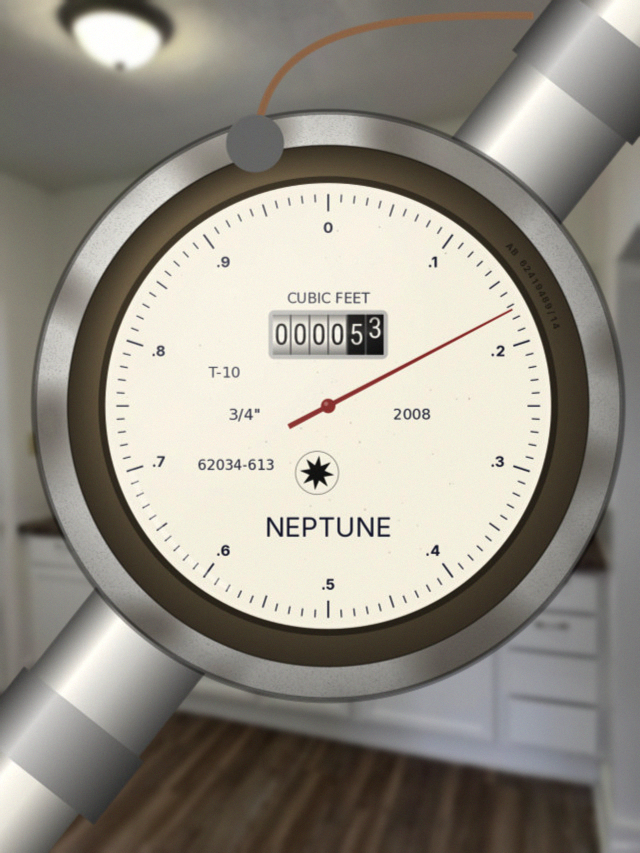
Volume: value=53.17 unit=ft³
